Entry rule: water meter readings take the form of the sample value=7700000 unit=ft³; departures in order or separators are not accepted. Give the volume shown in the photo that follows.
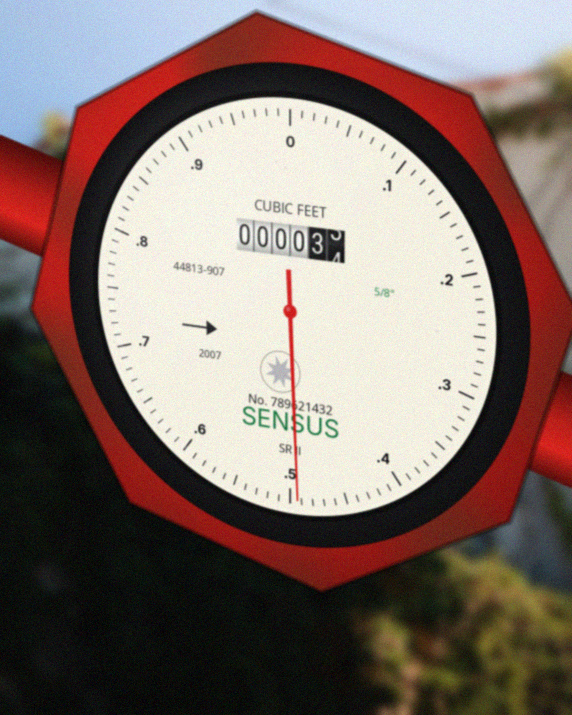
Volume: value=33.49 unit=ft³
